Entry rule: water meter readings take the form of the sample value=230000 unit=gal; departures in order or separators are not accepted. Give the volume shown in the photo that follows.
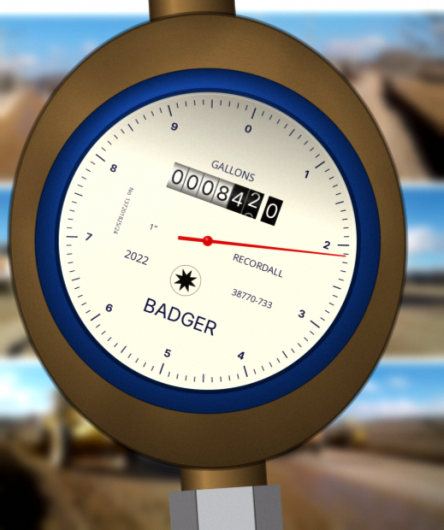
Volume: value=8422.1 unit=gal
